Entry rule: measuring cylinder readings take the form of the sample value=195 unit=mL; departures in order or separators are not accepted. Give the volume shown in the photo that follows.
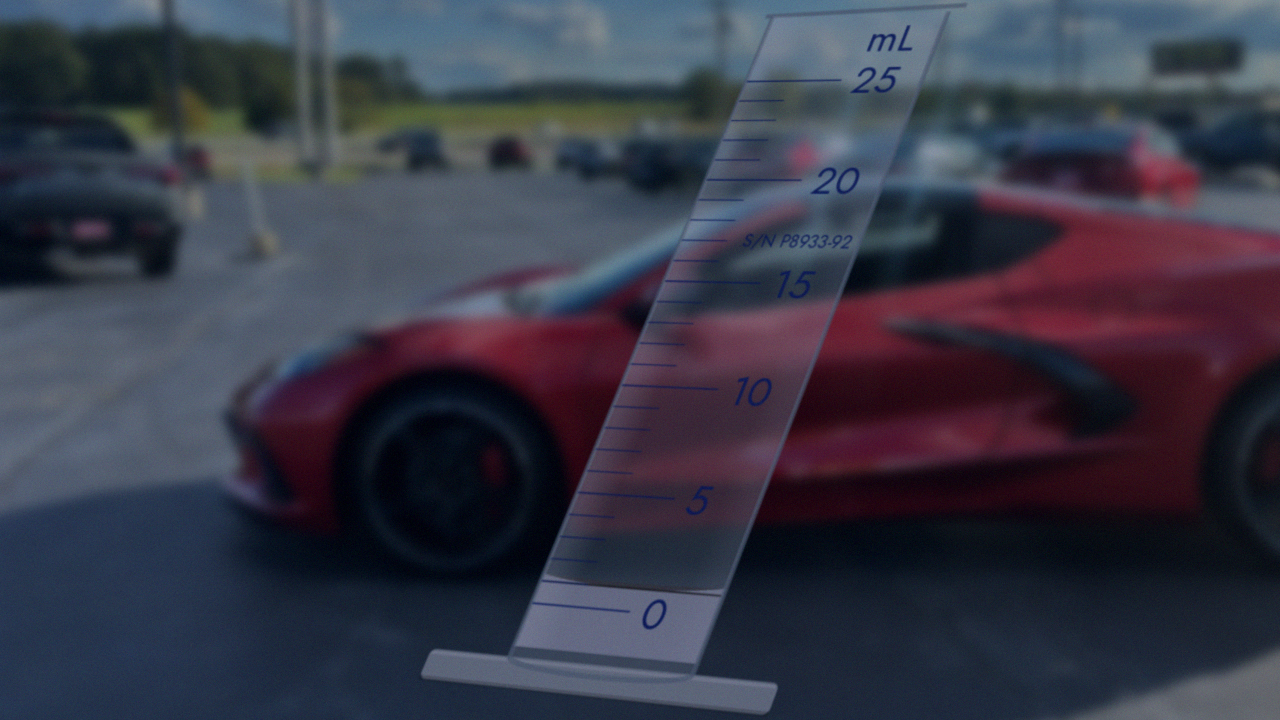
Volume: value=1 unit=mL
